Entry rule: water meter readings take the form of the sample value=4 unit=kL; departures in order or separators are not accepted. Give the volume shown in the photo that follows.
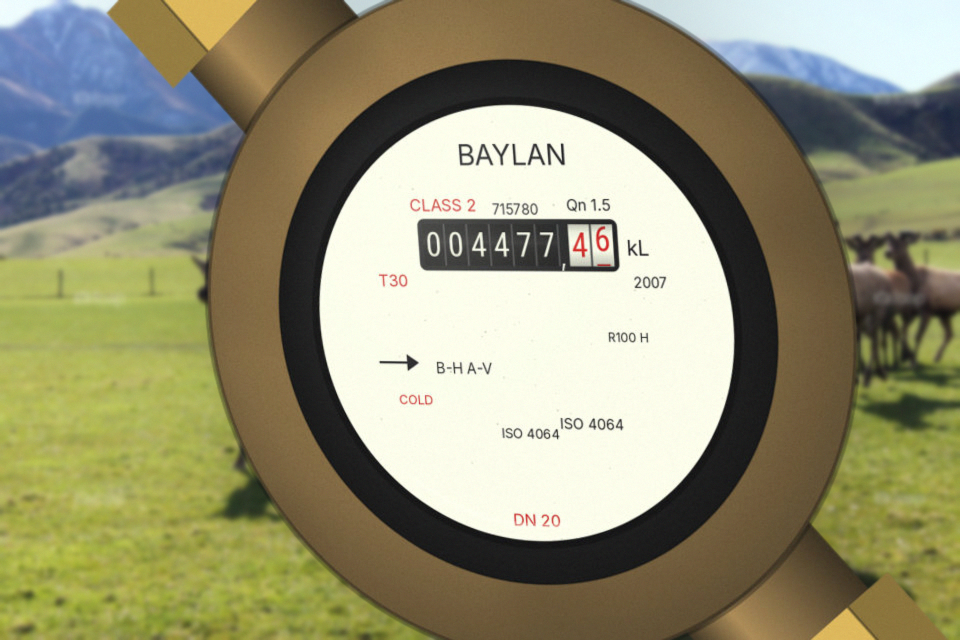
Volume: value=4477.46 unit=kL
